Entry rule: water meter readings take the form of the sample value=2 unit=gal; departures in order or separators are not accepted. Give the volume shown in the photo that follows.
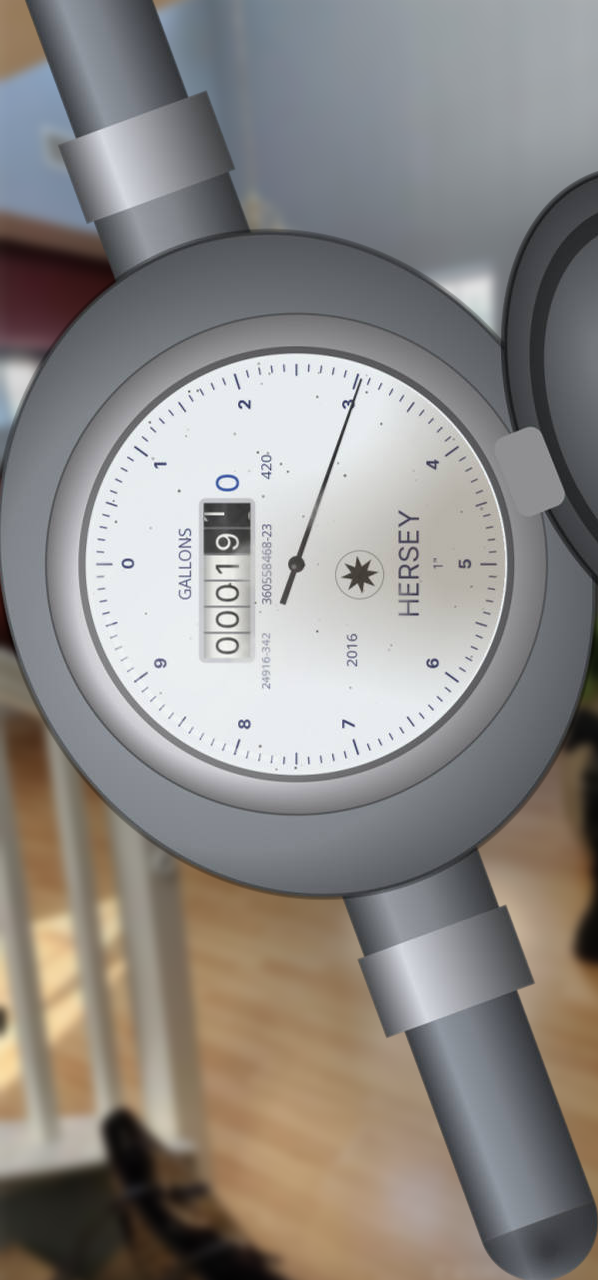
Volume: value=1913.0 unit=gal
